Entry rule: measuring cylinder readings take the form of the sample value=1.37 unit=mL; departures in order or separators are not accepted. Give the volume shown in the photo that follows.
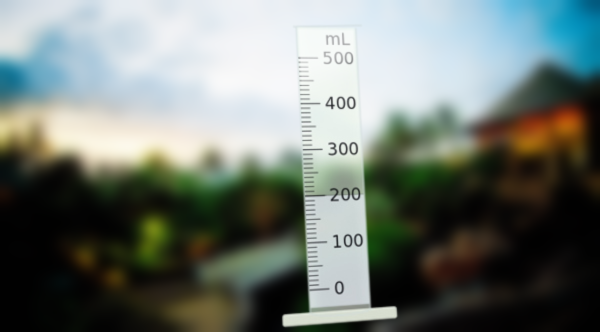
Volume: value=200 unit=mL
